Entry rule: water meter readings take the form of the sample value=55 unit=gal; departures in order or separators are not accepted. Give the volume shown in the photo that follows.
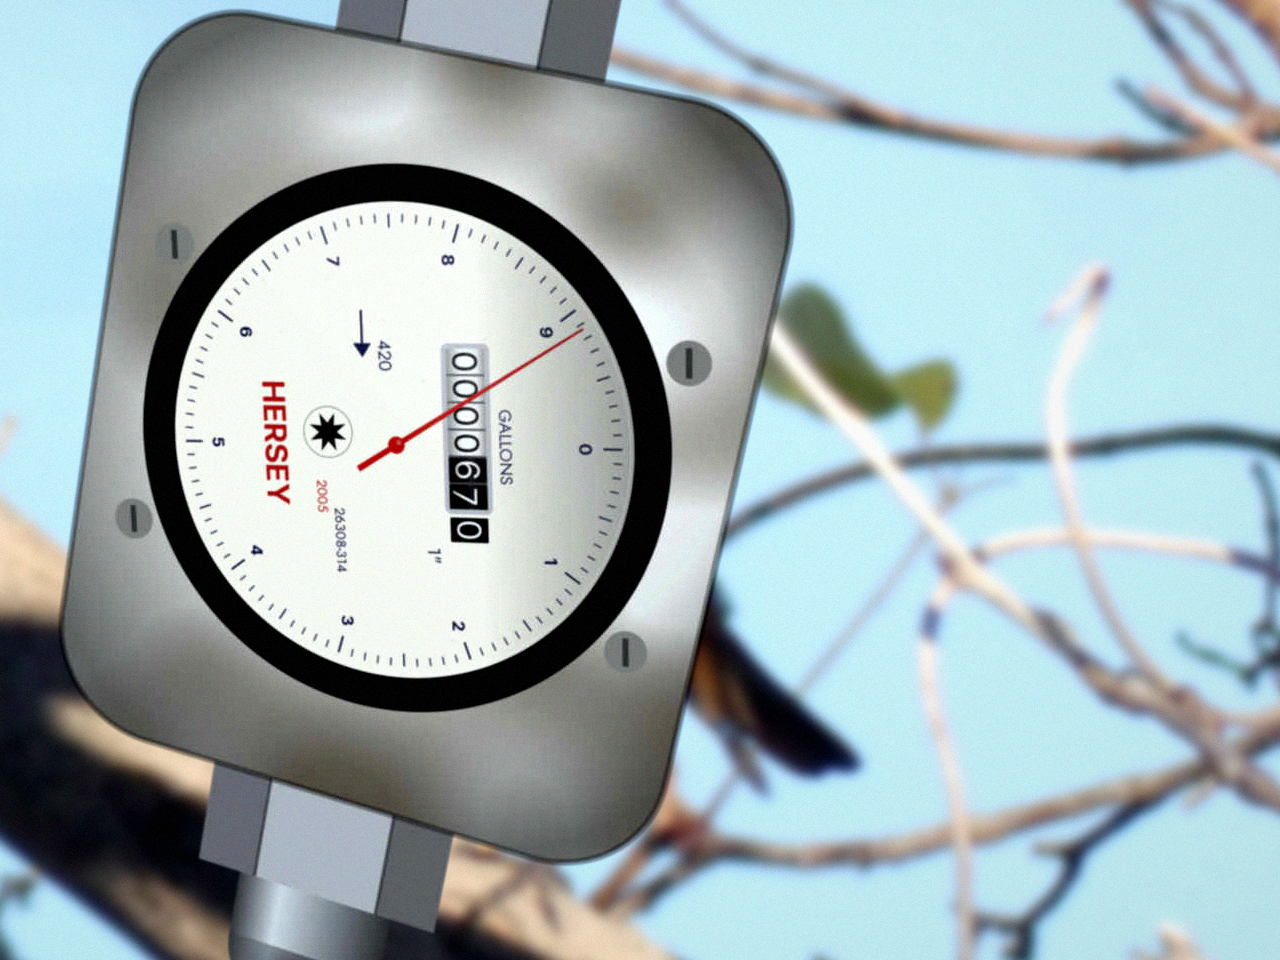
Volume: value=669.1 unit=gal
